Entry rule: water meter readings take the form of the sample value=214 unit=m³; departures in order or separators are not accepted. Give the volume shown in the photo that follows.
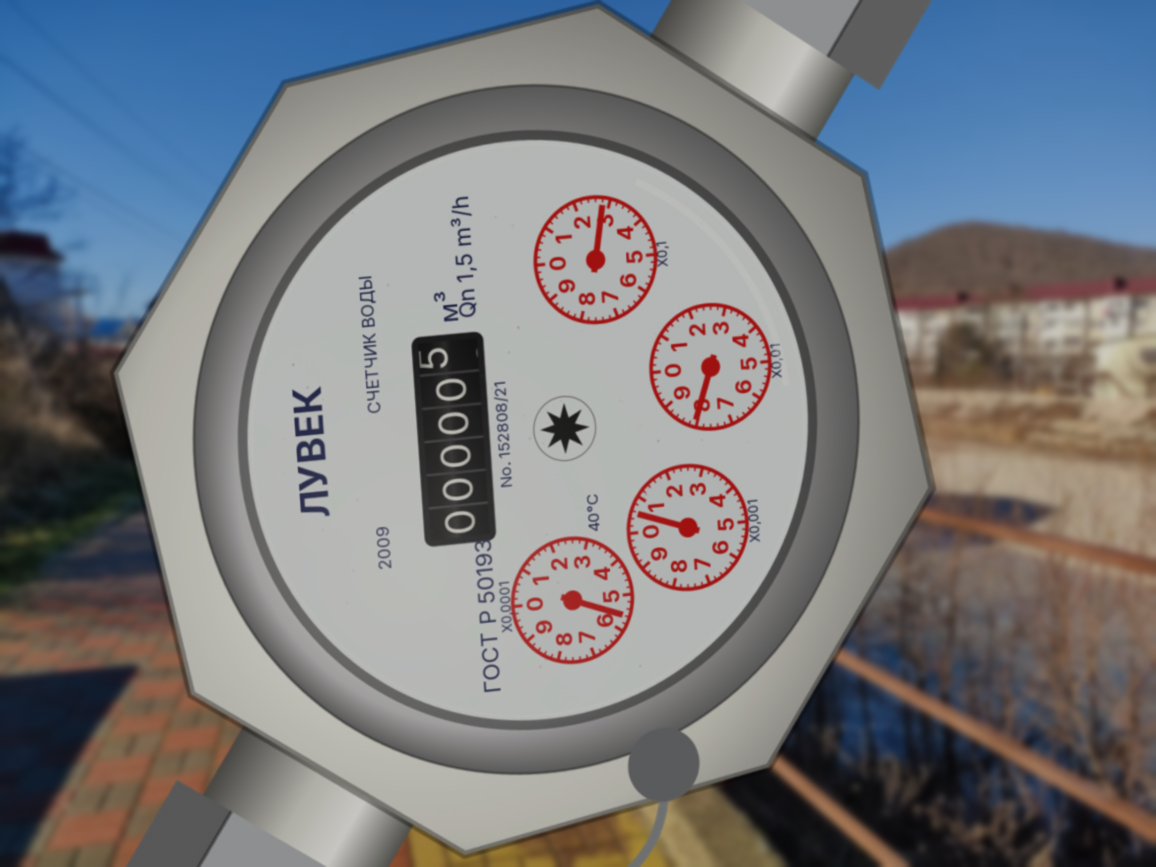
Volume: value=5.2805 unit=m³
